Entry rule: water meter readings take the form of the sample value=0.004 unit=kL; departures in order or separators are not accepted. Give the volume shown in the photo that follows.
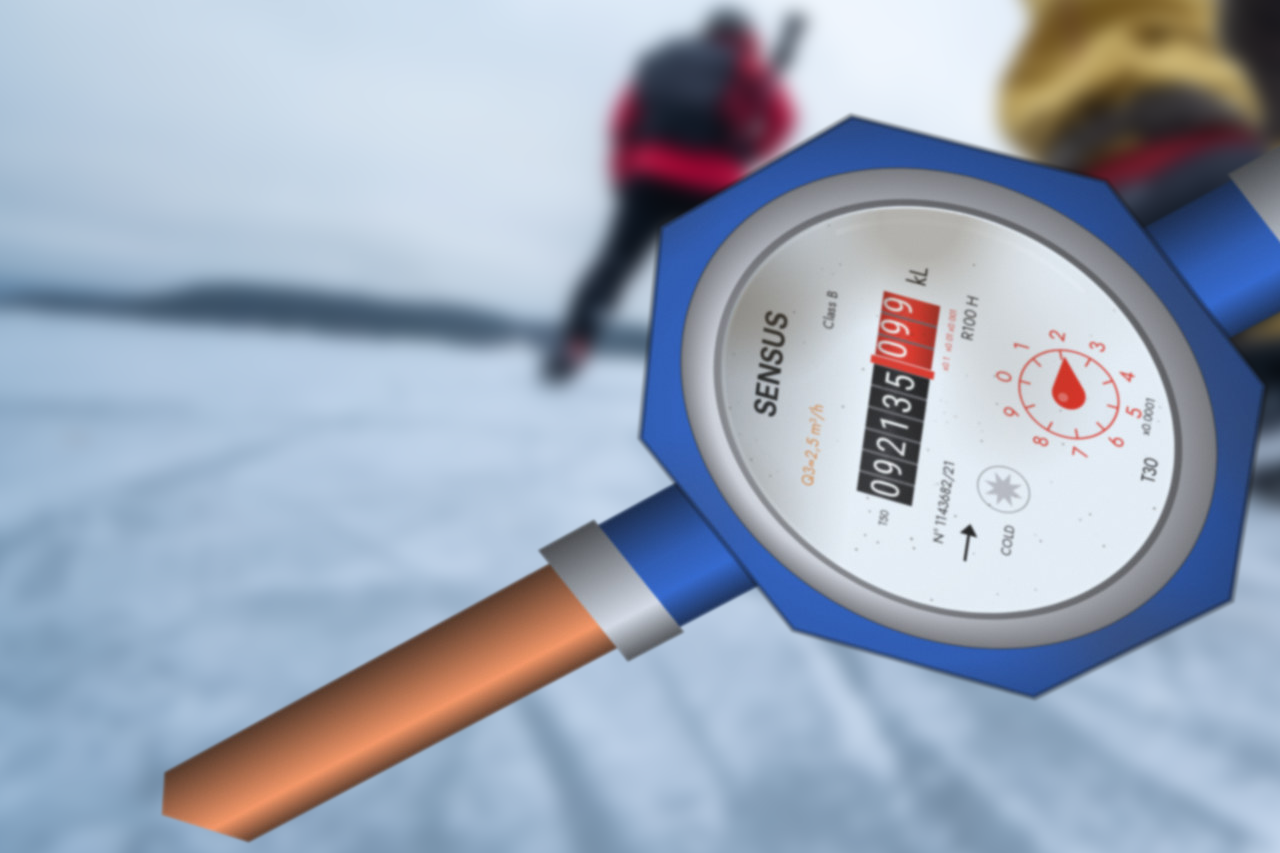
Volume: value=92135.0992 unit=kL
